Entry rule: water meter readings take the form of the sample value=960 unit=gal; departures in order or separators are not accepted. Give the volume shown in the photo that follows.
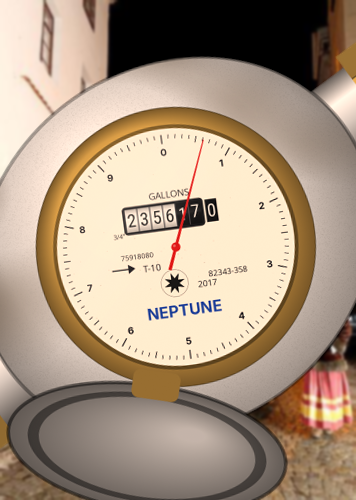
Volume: value=2356170.6 unit=gal
